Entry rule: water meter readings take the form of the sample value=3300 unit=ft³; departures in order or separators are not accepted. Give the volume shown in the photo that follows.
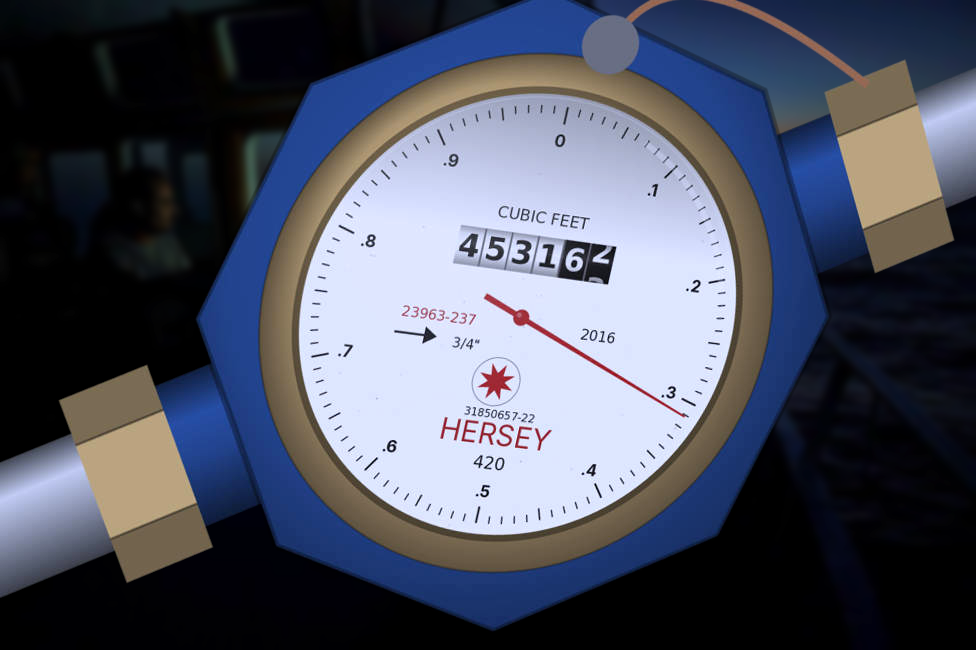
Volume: value=453162.31 unit=ft³
